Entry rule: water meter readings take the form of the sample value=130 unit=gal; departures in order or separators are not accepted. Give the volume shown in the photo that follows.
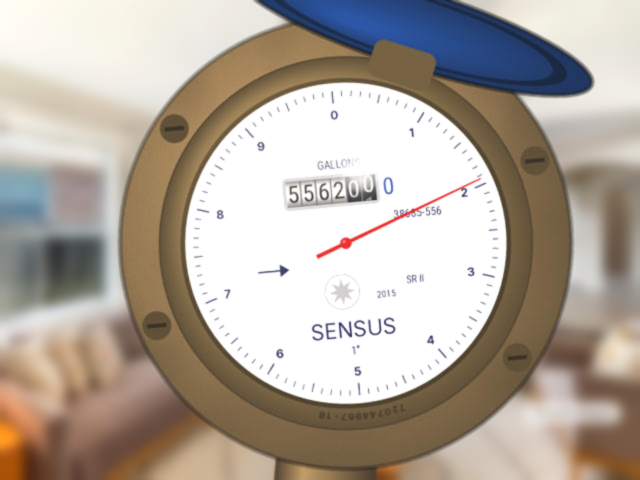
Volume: value=5562001.9 unit=gal
